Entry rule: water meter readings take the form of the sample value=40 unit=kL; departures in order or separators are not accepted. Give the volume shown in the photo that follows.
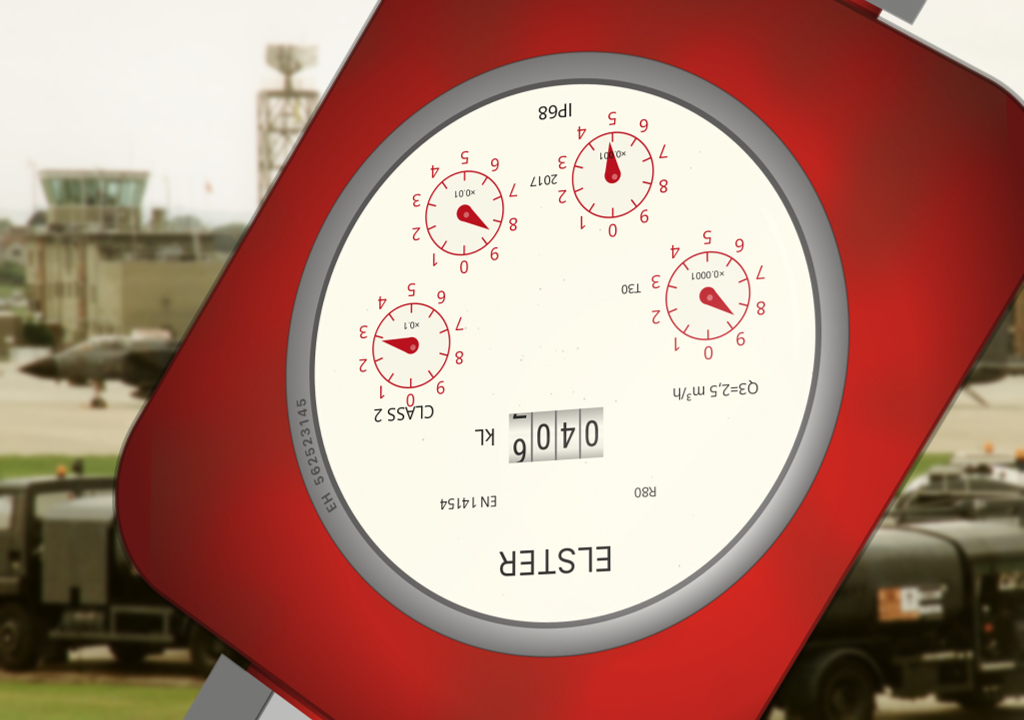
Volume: value=406.2848 unit=kL
